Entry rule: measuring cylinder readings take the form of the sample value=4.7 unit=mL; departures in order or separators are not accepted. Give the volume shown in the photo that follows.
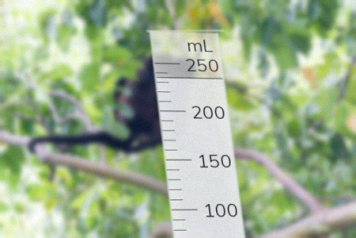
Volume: value=235 unit=mL
